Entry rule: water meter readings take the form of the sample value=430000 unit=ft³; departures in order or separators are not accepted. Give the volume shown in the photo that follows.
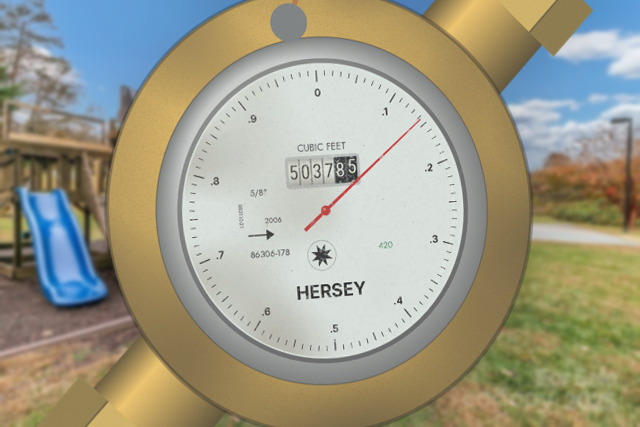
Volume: value=503785.14 unit=ft³
